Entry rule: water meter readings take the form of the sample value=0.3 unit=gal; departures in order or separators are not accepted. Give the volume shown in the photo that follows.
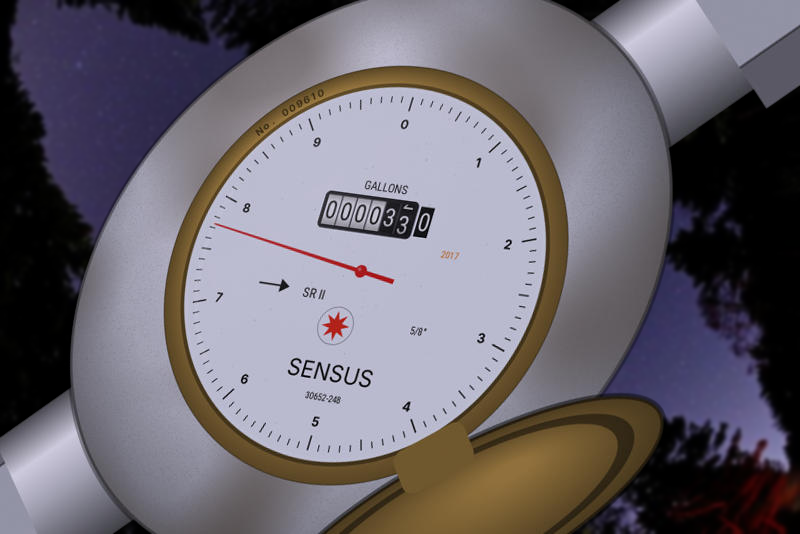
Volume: value=327.7 unit=gal
